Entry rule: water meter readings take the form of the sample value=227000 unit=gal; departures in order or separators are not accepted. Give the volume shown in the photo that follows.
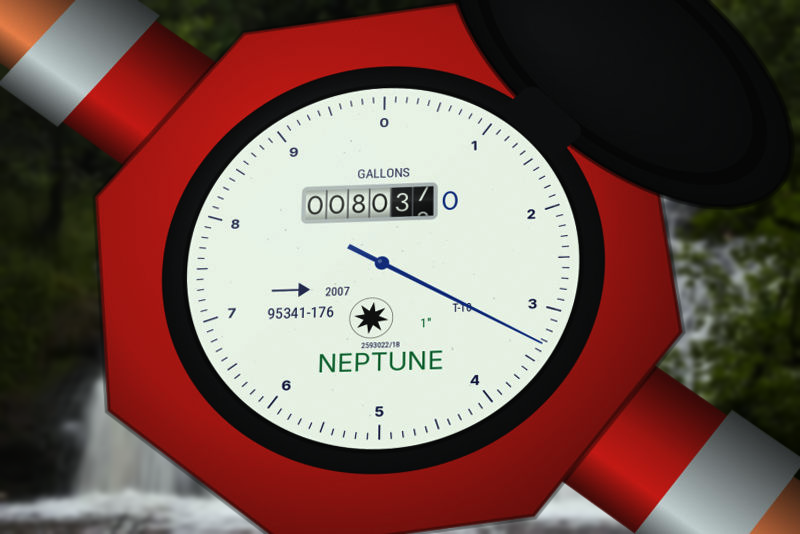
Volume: value=80373.3 unit=gal
